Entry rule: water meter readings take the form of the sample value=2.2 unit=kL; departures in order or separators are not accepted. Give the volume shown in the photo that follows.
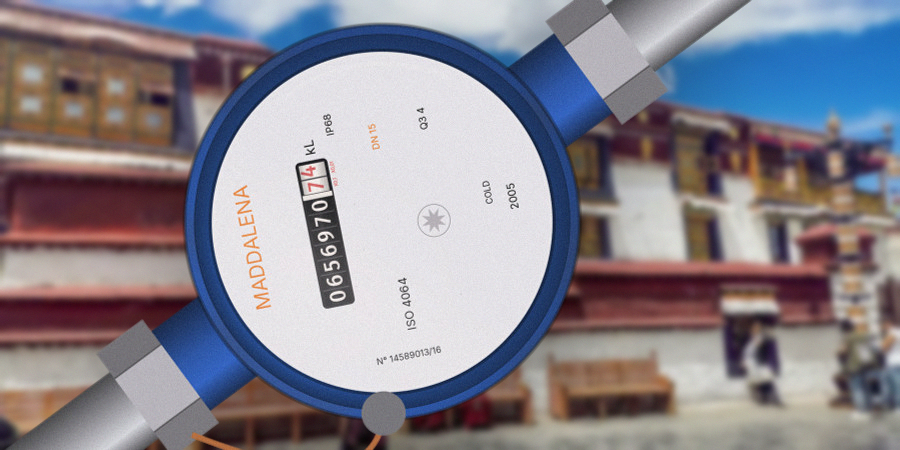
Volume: value=656970.74 unit=kL
